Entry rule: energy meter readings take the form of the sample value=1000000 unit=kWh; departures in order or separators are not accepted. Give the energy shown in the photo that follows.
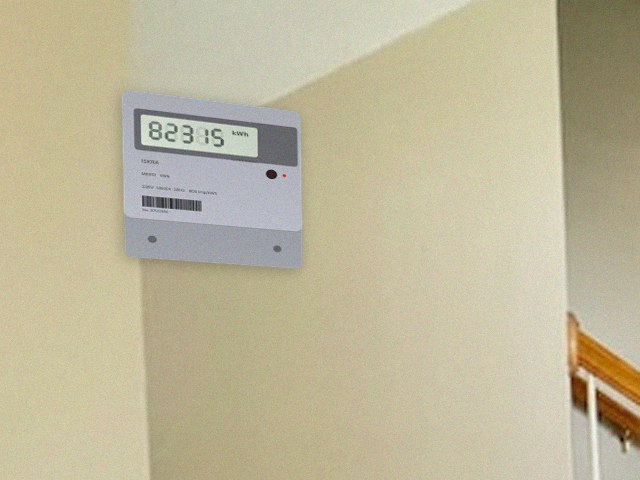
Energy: value=82315 unit=kWh
